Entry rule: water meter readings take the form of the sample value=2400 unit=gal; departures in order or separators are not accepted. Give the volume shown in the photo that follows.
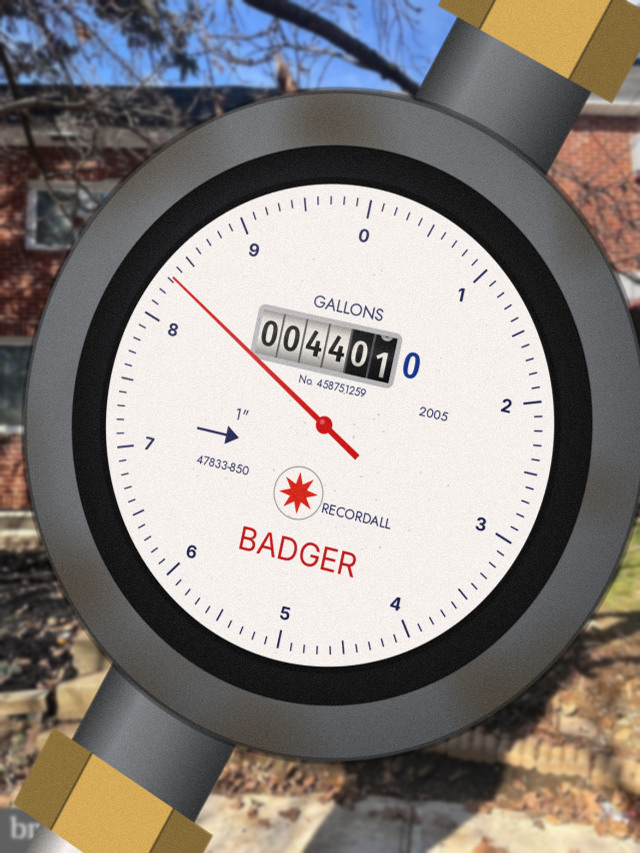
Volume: value=44008.3 unit=gal
